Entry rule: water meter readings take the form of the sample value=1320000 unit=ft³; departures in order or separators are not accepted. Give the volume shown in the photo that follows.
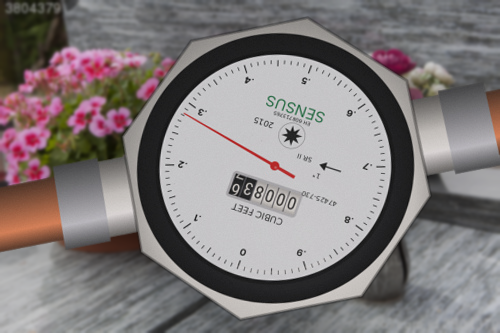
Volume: value=836.28 unit=ft³
